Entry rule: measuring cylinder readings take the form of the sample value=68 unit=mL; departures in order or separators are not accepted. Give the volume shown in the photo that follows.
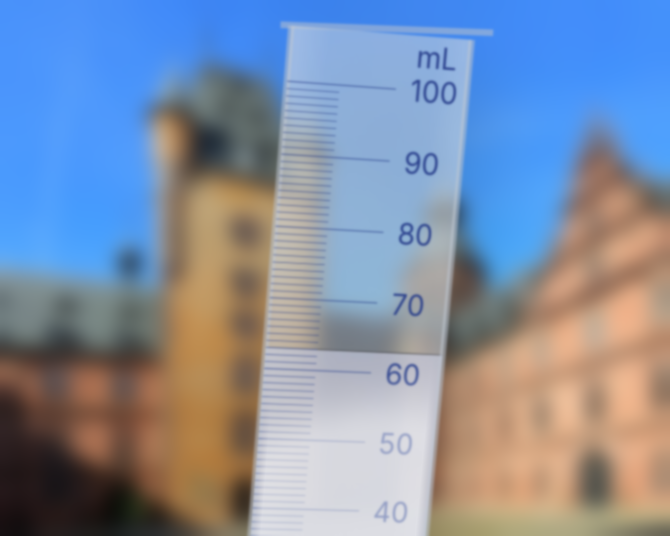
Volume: value=63 unit=mL
